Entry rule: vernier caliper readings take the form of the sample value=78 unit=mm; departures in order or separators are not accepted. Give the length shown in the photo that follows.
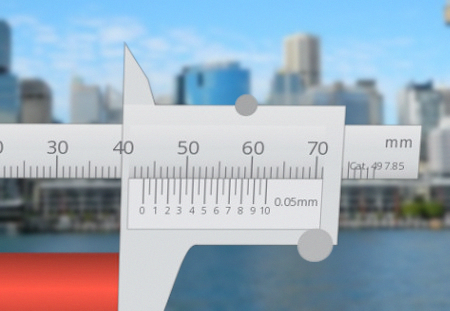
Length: value=43.4 unit=mm
